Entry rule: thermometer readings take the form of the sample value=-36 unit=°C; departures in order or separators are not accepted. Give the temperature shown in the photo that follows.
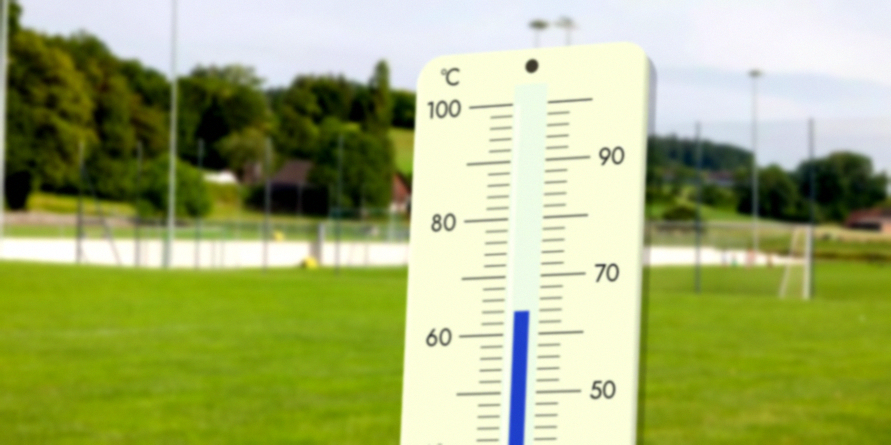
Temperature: value=64 unit=°C
